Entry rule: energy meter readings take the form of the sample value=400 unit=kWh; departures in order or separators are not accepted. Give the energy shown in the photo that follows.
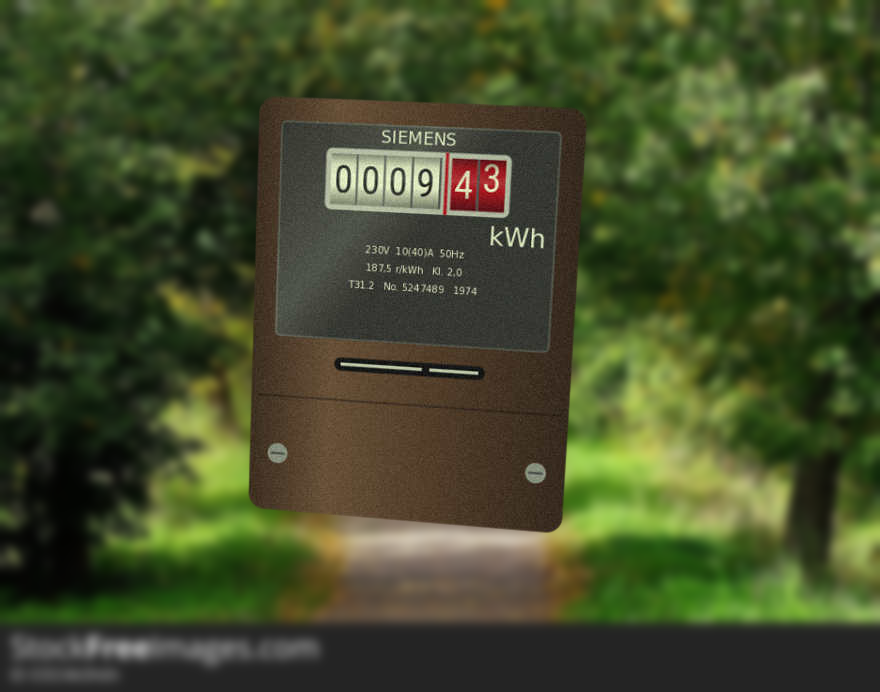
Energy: value=9.43 unit=kWh
